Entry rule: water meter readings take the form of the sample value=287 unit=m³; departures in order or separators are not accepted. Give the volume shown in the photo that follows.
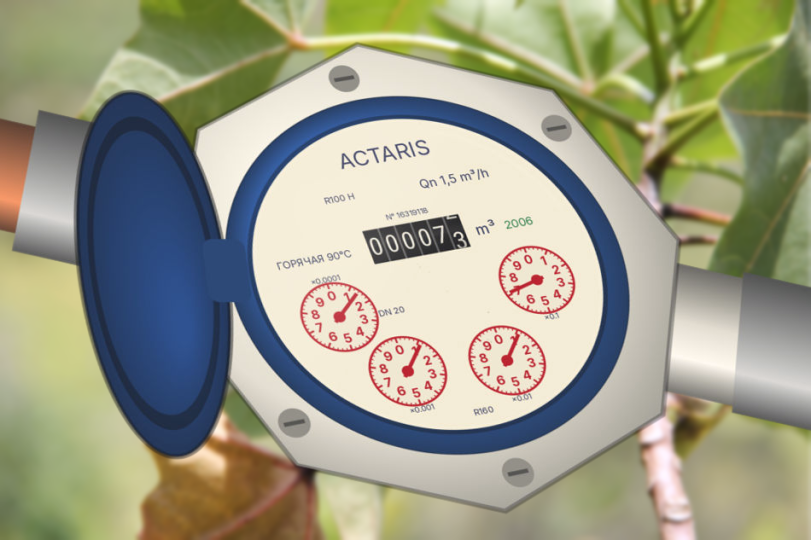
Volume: value=72.7111 unit=m³
